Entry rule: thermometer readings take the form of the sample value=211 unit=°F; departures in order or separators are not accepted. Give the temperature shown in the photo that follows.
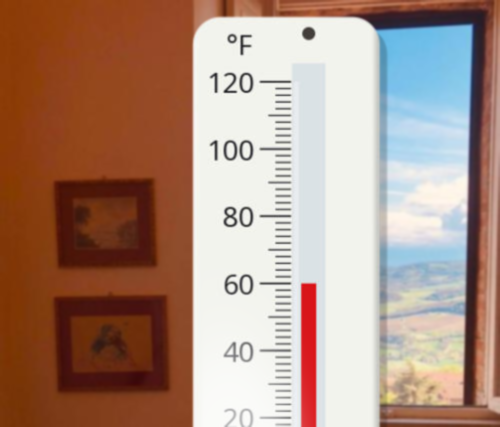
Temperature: value=60 unit=°F
